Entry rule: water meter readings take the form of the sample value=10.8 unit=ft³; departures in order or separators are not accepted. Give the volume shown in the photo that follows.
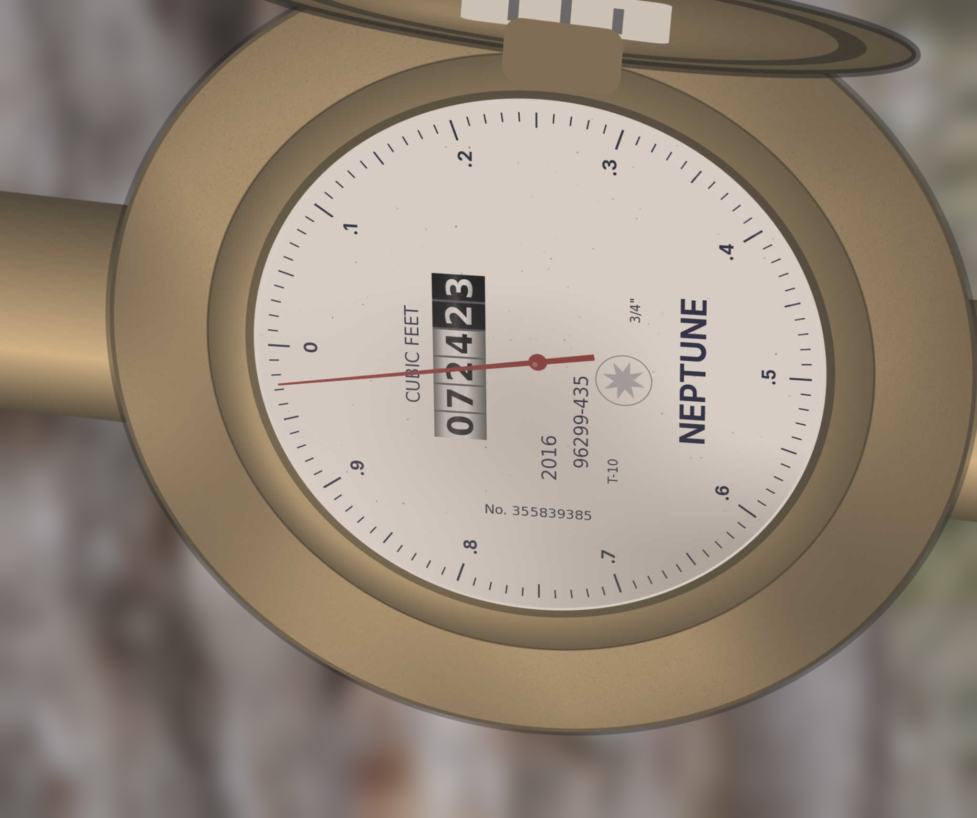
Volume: value=72422.97 unit=ft³
